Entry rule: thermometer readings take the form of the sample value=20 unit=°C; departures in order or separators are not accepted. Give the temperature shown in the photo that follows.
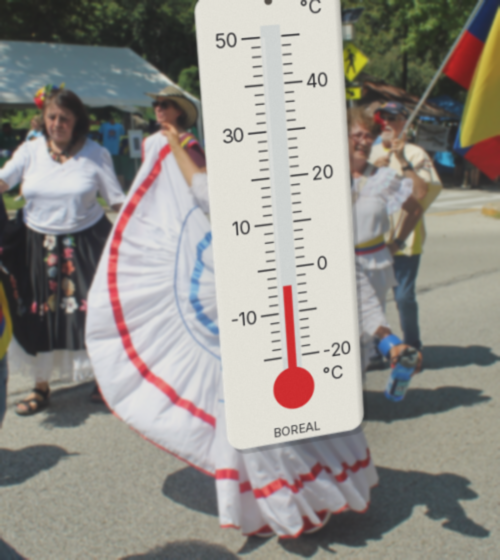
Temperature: value=-4 unit=°C
